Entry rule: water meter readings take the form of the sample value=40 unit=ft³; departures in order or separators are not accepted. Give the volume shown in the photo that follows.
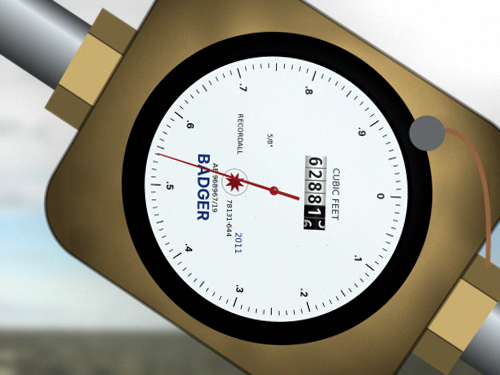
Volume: value=628815.54 unit=ft³
